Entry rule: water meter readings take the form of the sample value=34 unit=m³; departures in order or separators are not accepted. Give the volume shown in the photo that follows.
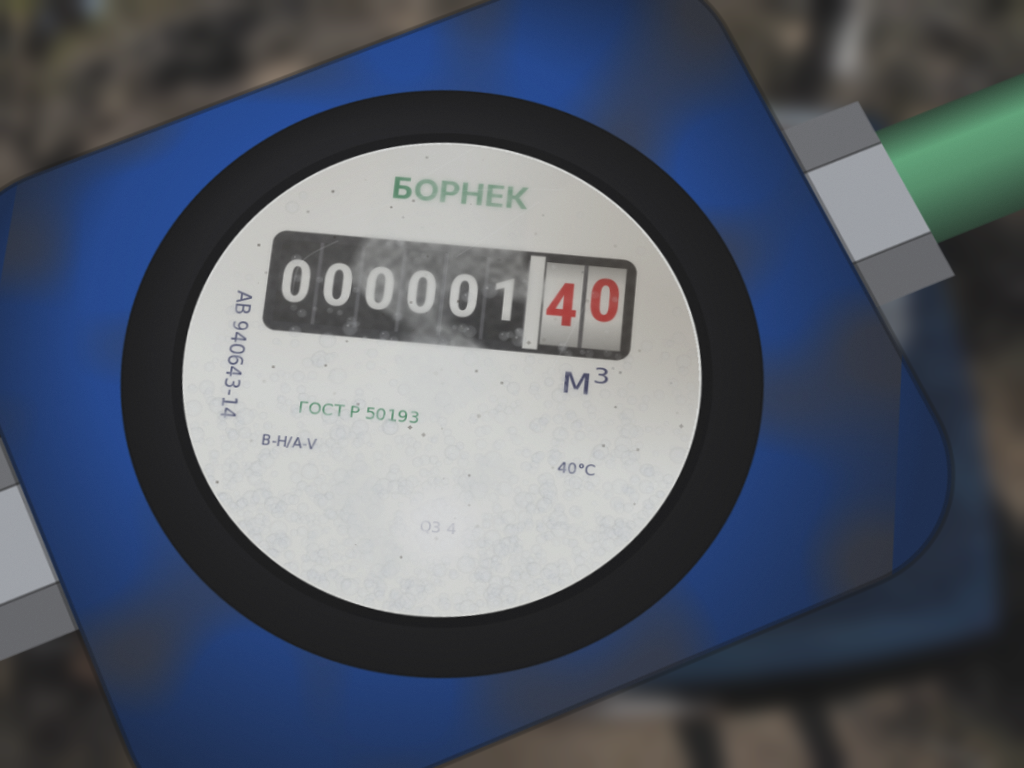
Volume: value=1.40 unit=m³
